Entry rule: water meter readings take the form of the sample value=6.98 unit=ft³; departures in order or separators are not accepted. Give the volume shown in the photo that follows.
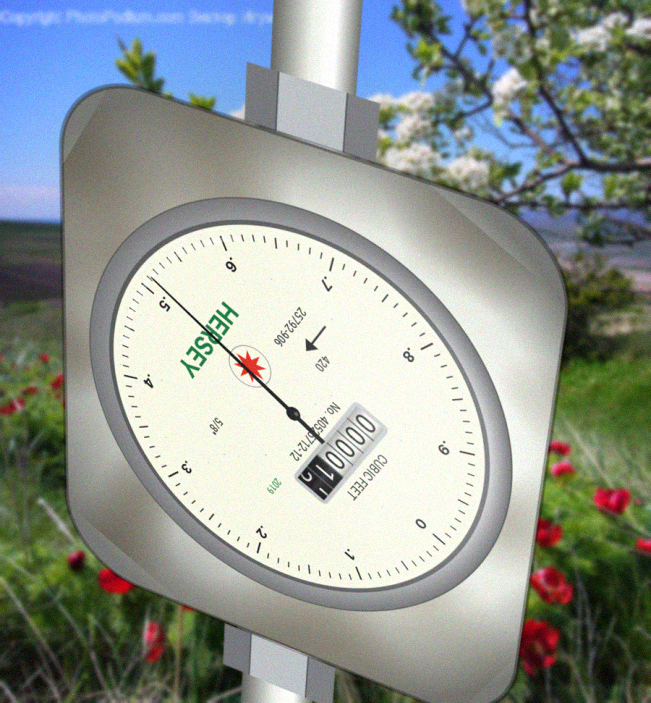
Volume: value=11.51 unit=ft³
